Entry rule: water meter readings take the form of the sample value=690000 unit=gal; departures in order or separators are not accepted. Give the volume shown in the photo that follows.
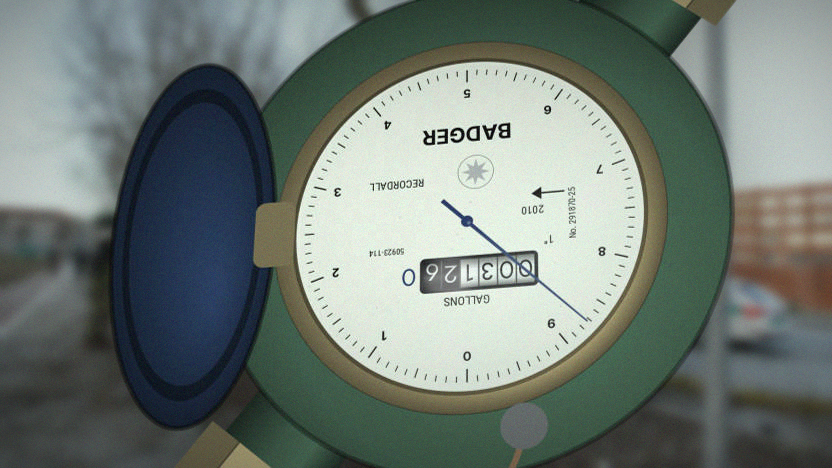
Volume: value=31258.7 unit=gal
